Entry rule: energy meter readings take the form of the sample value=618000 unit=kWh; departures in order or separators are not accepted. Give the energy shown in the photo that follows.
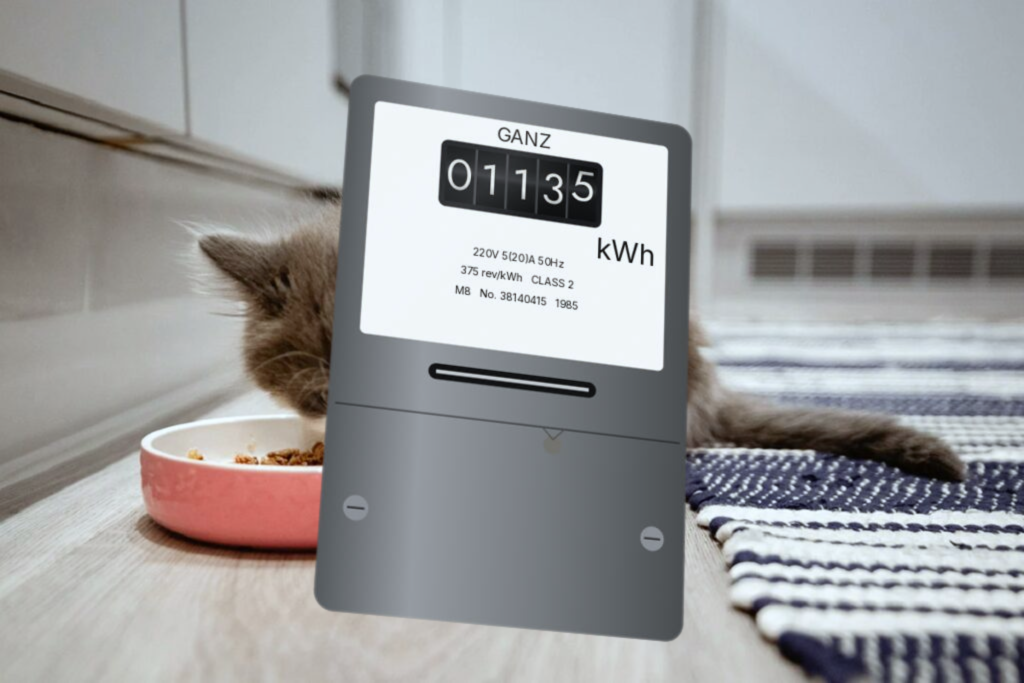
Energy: value=1135 unit=kWh
